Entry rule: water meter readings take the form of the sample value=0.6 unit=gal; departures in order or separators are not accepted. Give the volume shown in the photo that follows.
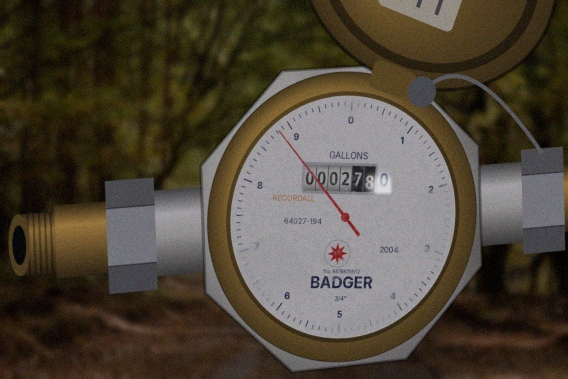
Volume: value=2778.8 unit=gal
